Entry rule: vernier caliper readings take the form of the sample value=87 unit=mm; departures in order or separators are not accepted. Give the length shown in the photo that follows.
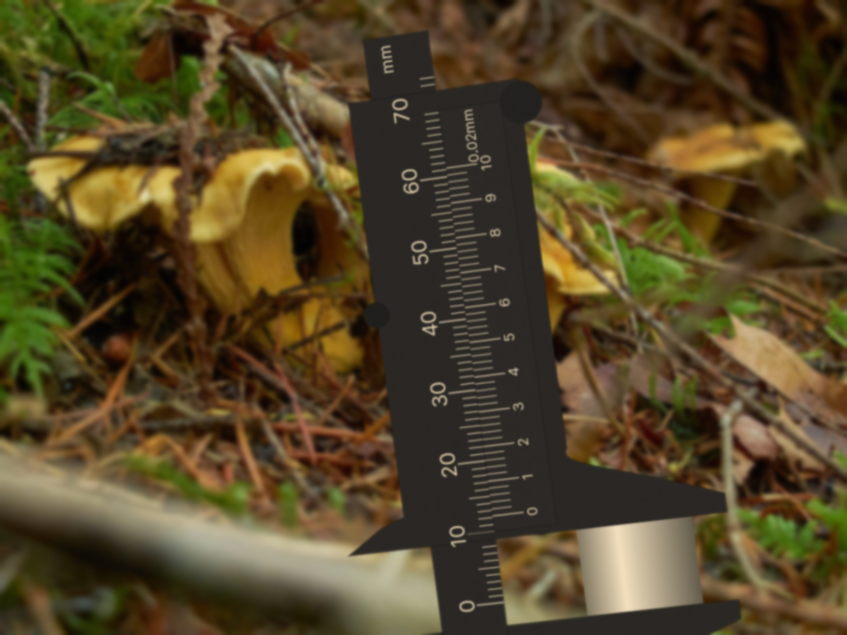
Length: value=12.2 unit=mm
